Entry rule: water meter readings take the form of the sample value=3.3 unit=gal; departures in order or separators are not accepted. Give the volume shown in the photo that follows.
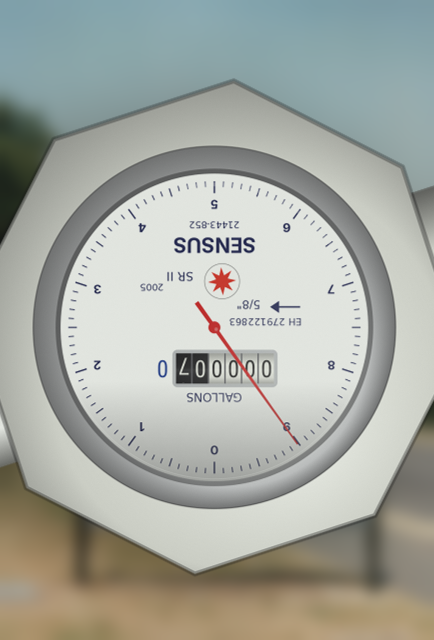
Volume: value=69.0 unit=gal
